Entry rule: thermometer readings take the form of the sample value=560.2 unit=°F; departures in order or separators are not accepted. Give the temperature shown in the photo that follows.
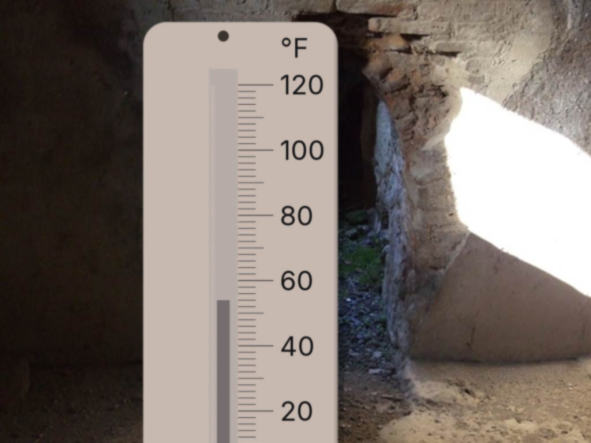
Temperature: value=54 unit=°F
